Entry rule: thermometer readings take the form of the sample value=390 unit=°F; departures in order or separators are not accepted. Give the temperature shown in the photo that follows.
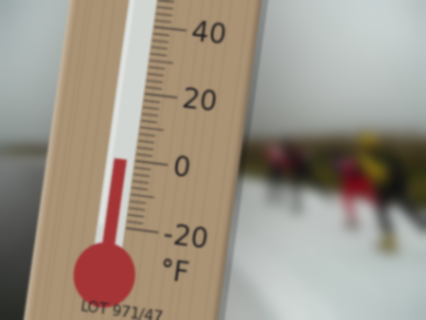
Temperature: value=0 unit=°F
